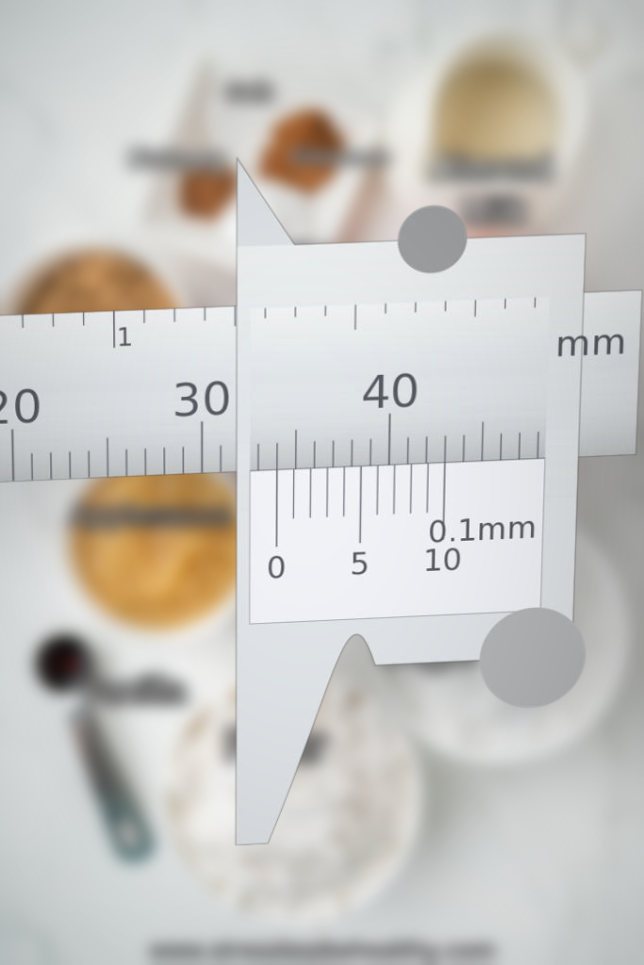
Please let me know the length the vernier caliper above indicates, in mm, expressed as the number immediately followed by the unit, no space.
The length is 34.0mm
